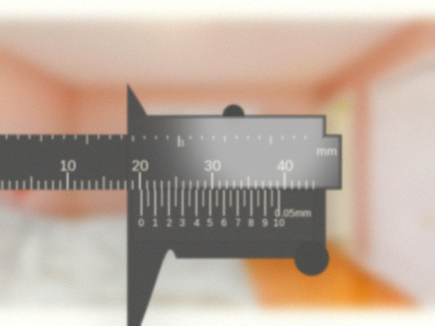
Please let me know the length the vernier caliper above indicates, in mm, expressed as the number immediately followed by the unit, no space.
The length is 20.2mm
